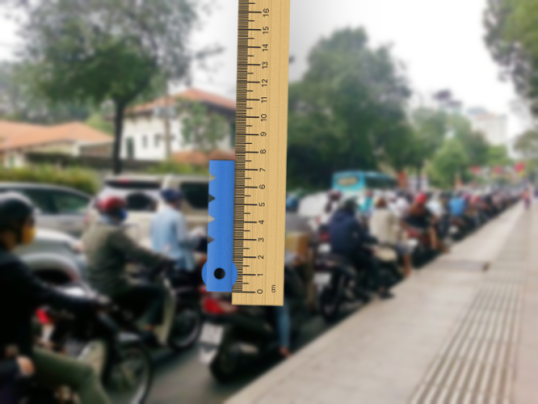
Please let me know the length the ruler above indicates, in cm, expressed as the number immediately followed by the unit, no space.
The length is 7.5cm
